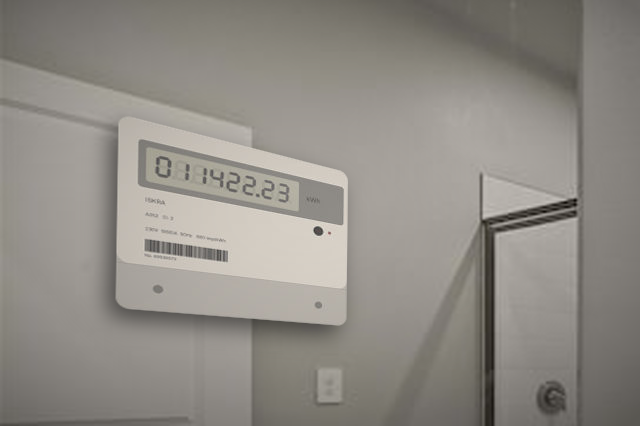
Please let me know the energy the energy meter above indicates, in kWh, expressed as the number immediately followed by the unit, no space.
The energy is 11422.23kWh
